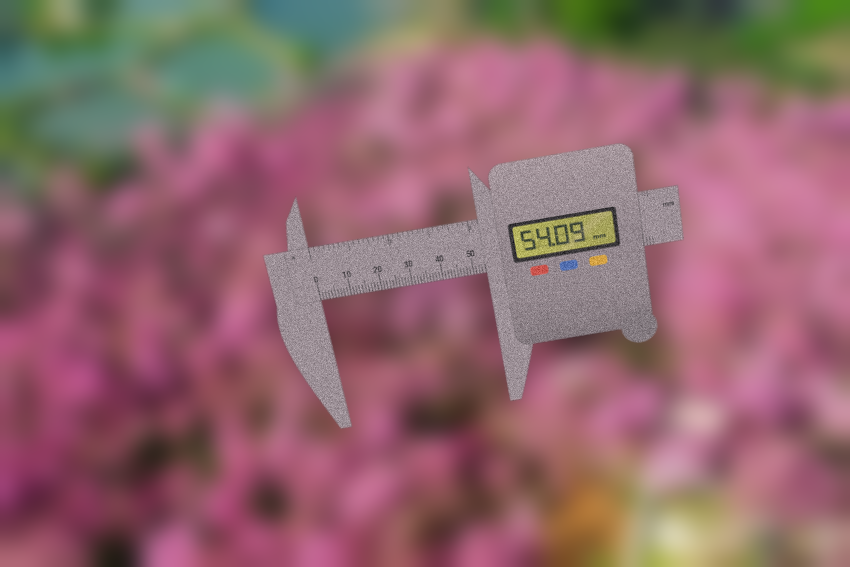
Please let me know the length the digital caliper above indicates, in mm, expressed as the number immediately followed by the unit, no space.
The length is 54.09mm
